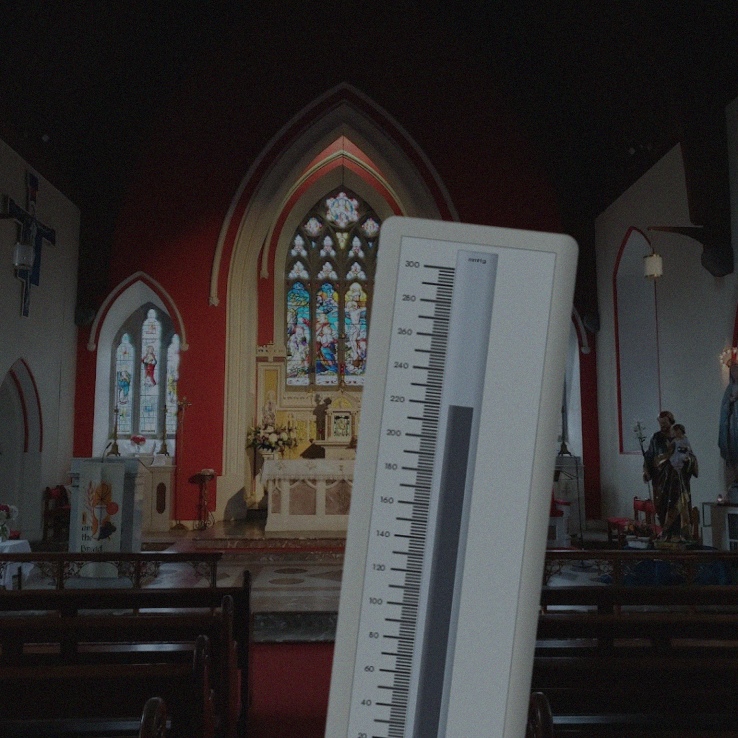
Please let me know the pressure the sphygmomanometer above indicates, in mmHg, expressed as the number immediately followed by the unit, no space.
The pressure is 220mmHg
